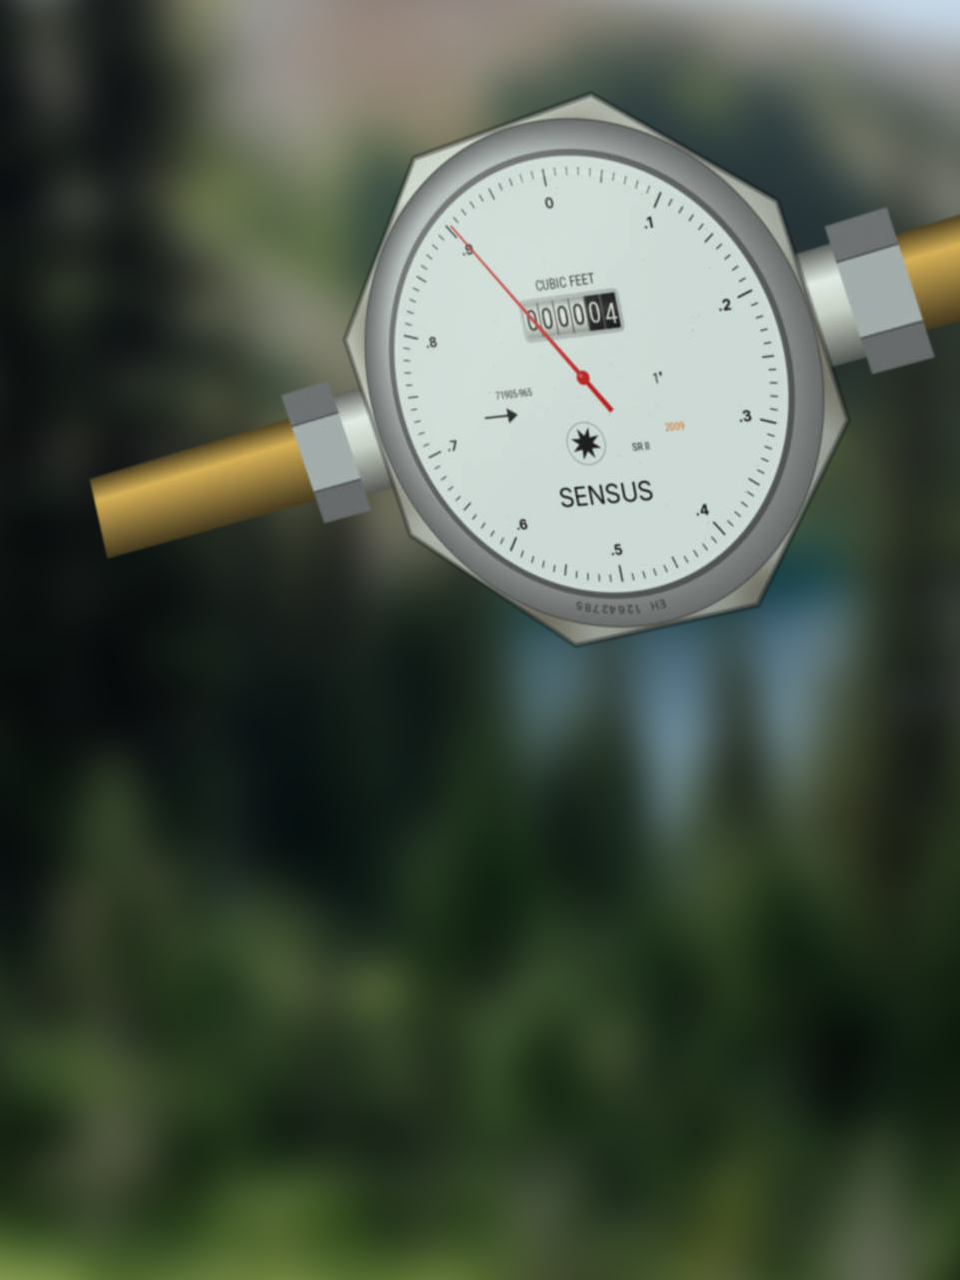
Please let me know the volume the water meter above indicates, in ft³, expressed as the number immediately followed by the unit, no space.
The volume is 3.90ft³
